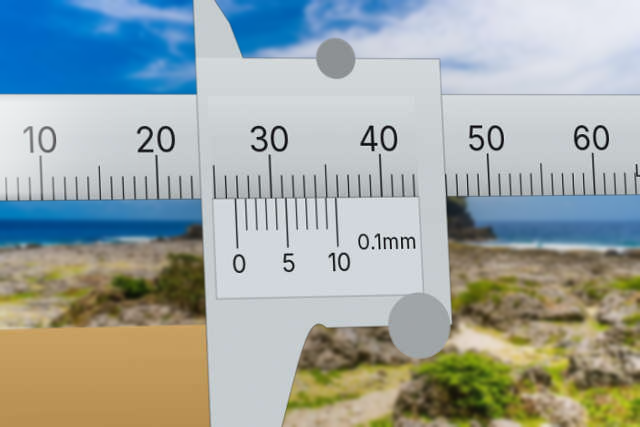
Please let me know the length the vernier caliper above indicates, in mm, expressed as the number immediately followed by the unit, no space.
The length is 26.8mm
